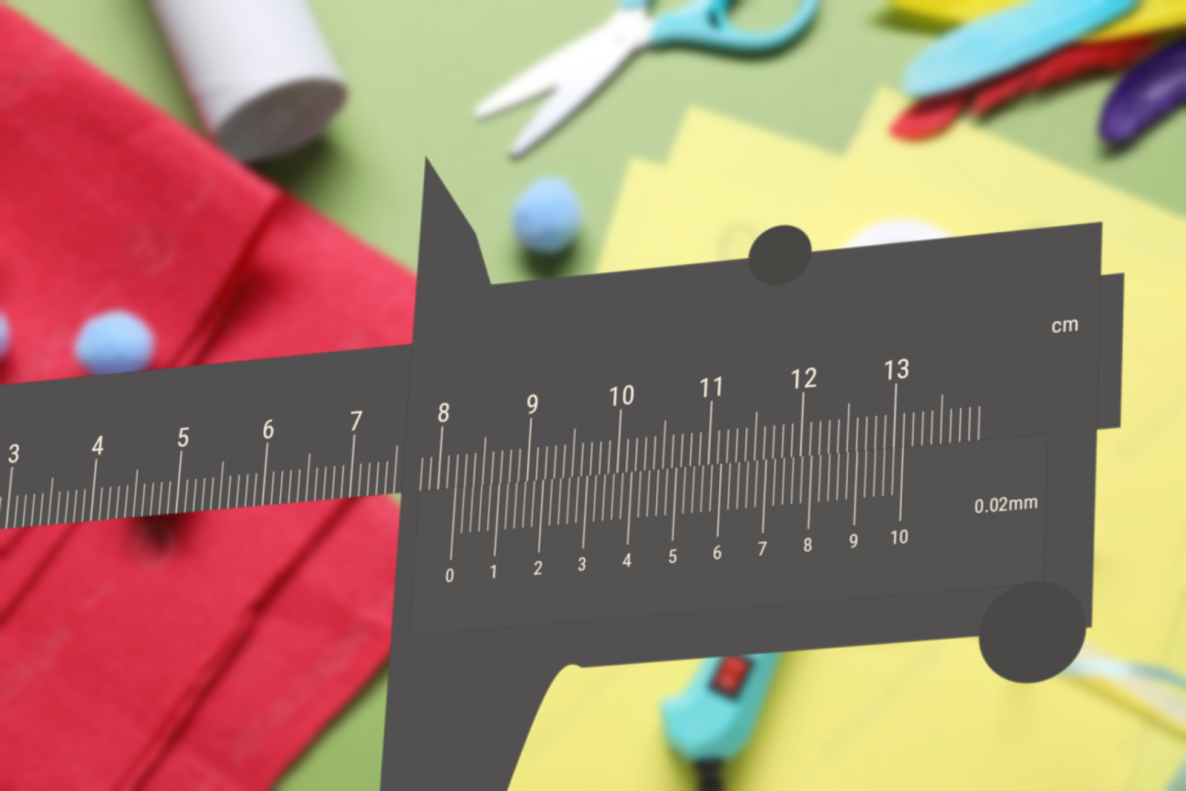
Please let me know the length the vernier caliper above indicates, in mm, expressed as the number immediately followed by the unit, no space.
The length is 82.0mm
